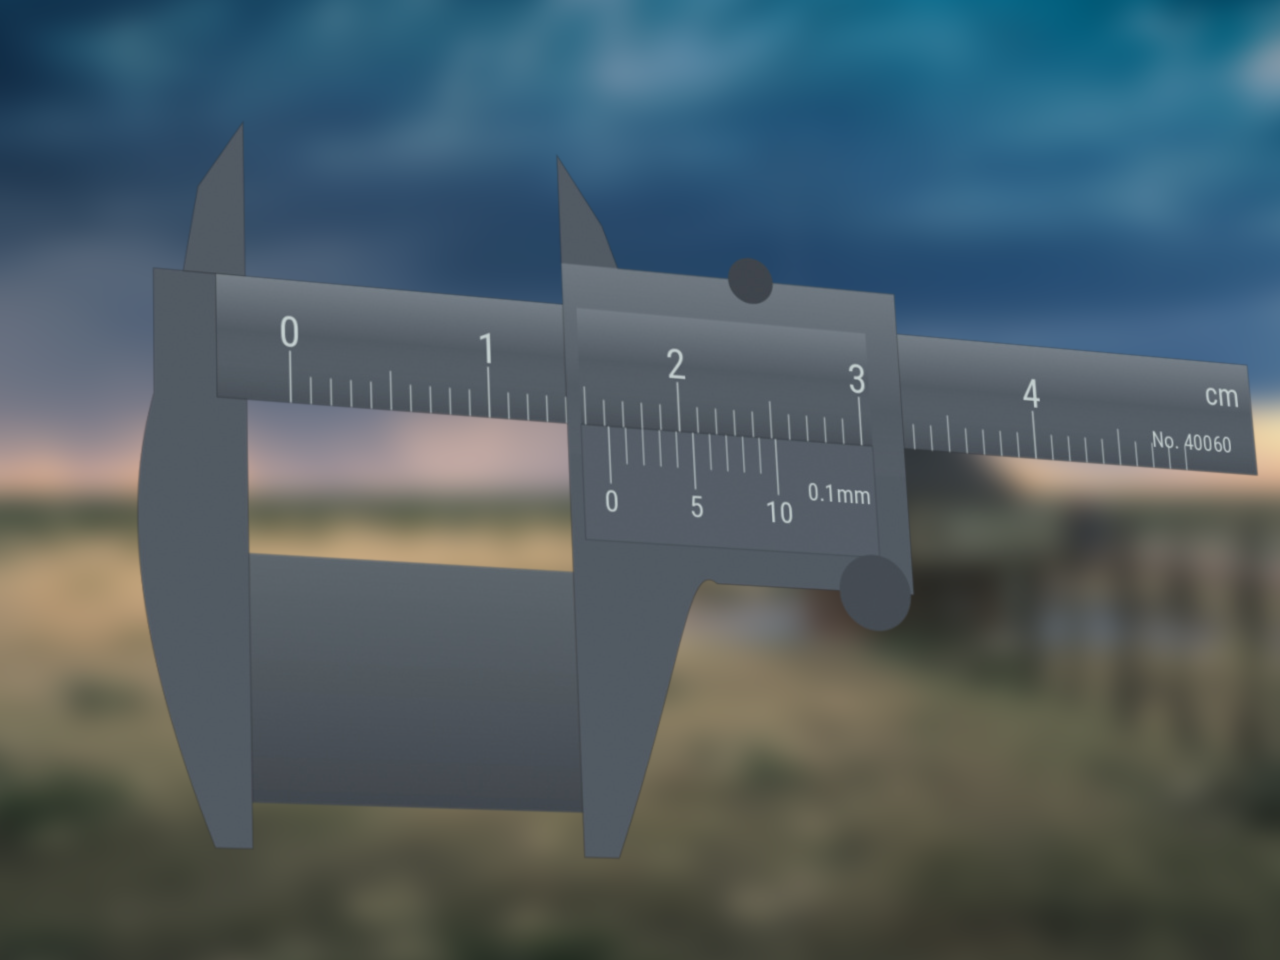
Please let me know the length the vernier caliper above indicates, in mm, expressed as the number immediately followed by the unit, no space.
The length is 16.2mm
